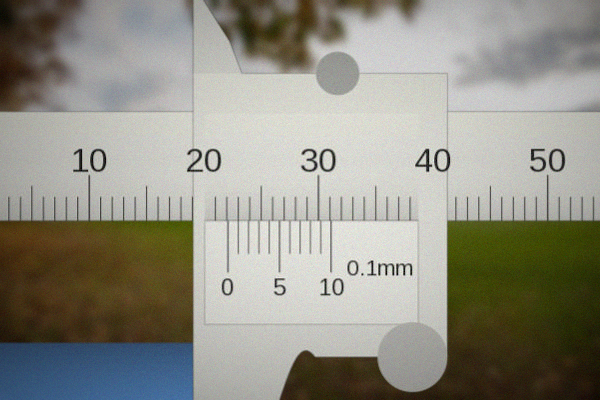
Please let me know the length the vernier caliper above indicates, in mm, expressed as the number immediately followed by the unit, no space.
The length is 22.1mm
